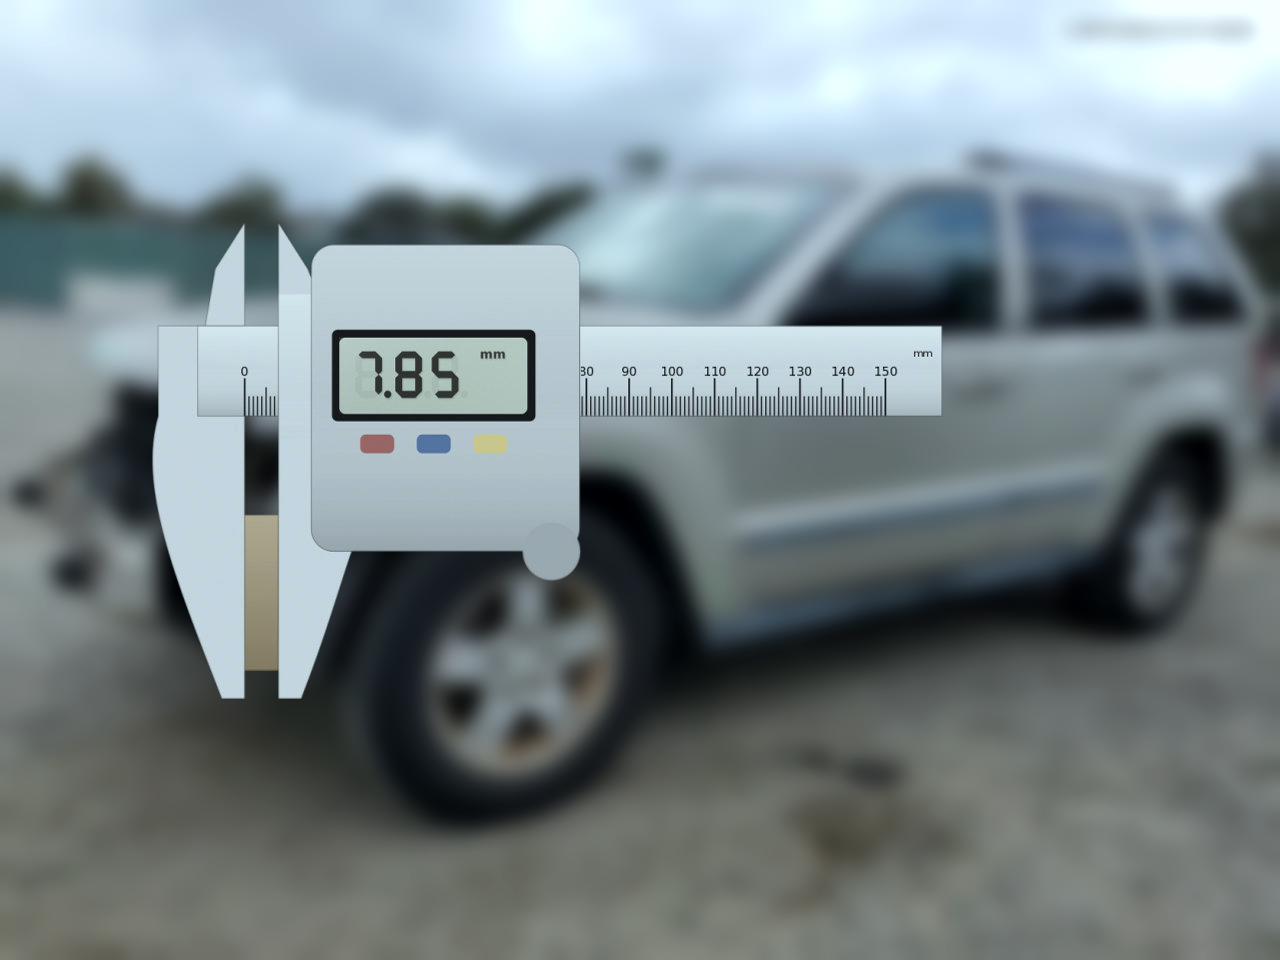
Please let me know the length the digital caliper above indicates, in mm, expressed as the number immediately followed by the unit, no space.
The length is 7.85mm
